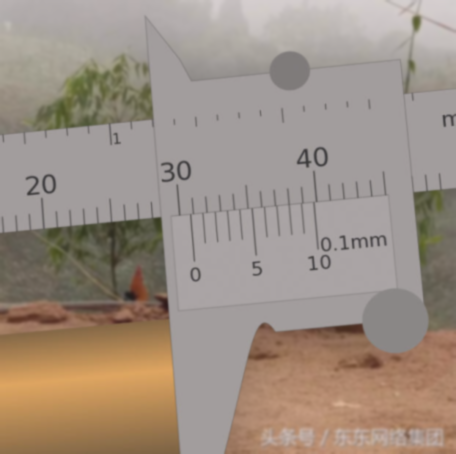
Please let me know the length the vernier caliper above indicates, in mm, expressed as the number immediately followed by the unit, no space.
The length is 30.8mm
